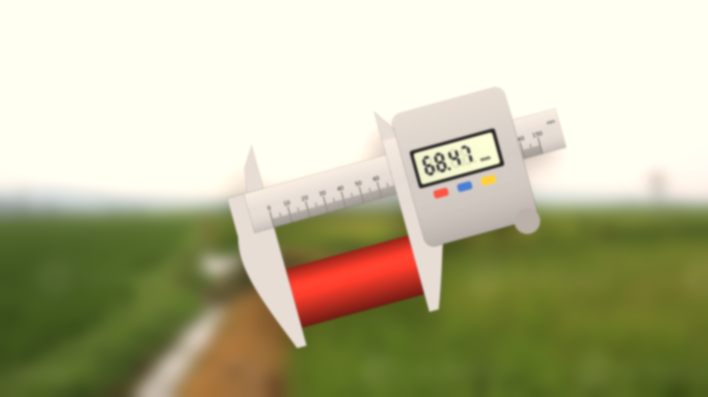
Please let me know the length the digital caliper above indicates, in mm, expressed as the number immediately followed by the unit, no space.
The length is 68.47mm
